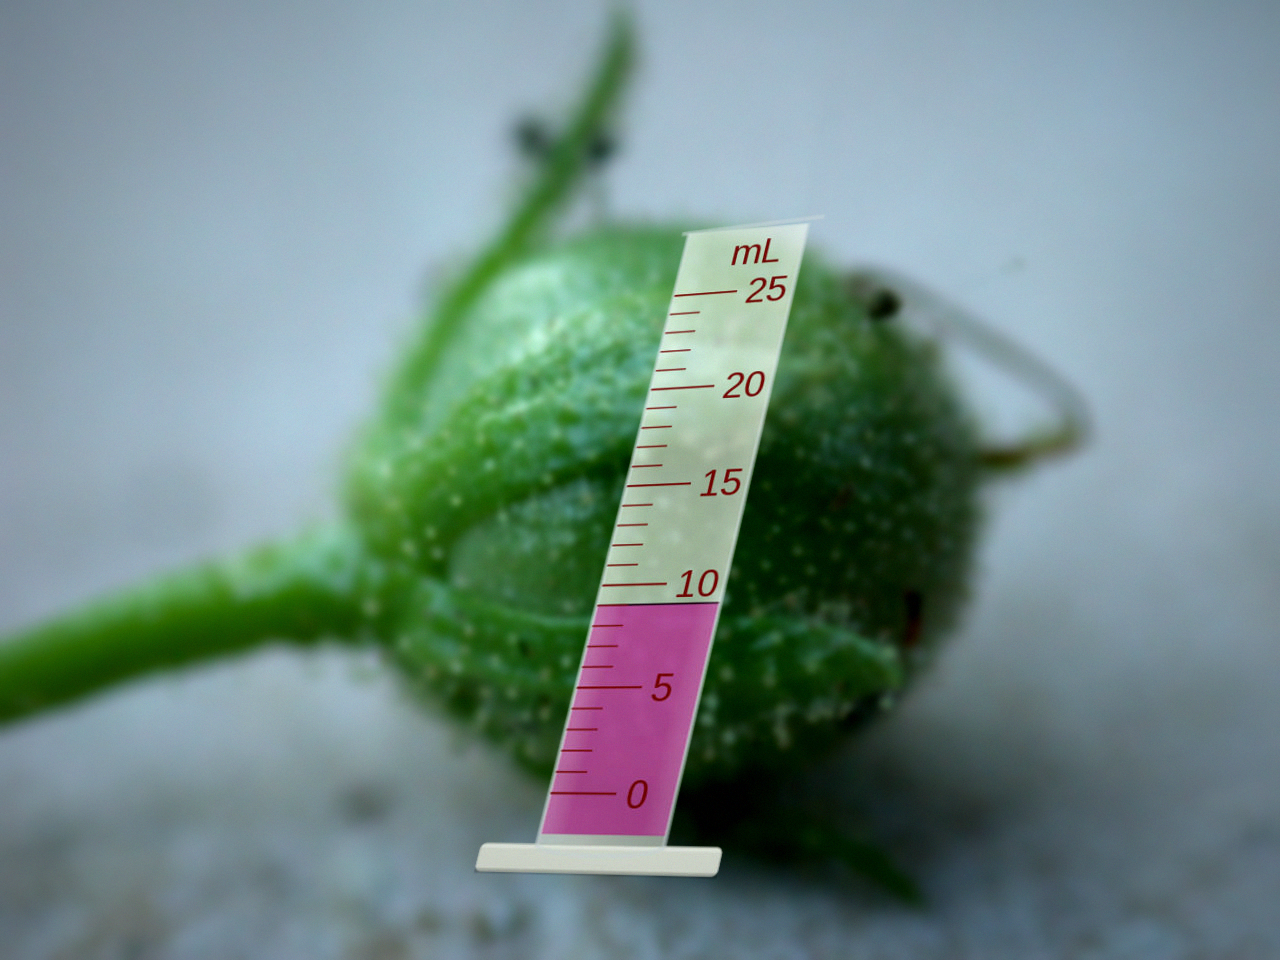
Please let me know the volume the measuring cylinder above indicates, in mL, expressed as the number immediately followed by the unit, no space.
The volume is 9mL
